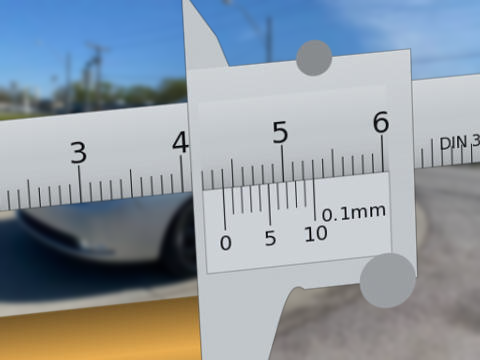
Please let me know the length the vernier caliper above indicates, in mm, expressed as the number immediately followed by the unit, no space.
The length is 44.0mm
